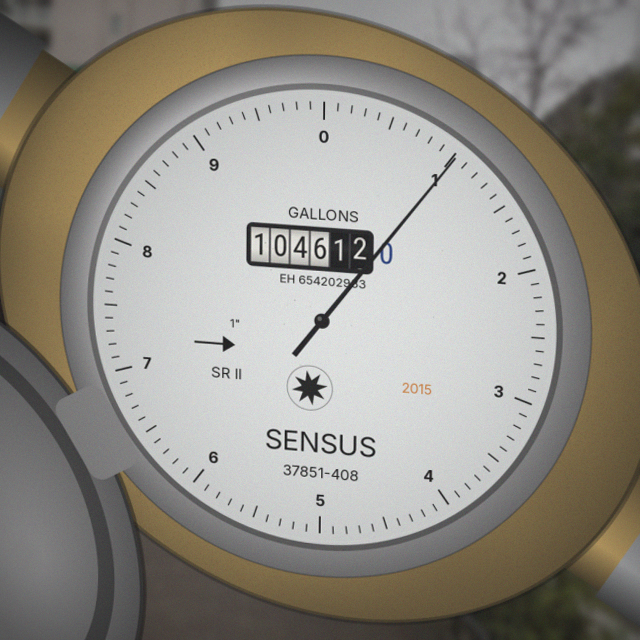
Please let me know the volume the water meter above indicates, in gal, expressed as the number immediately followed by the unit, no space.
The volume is 1046121.0gal
